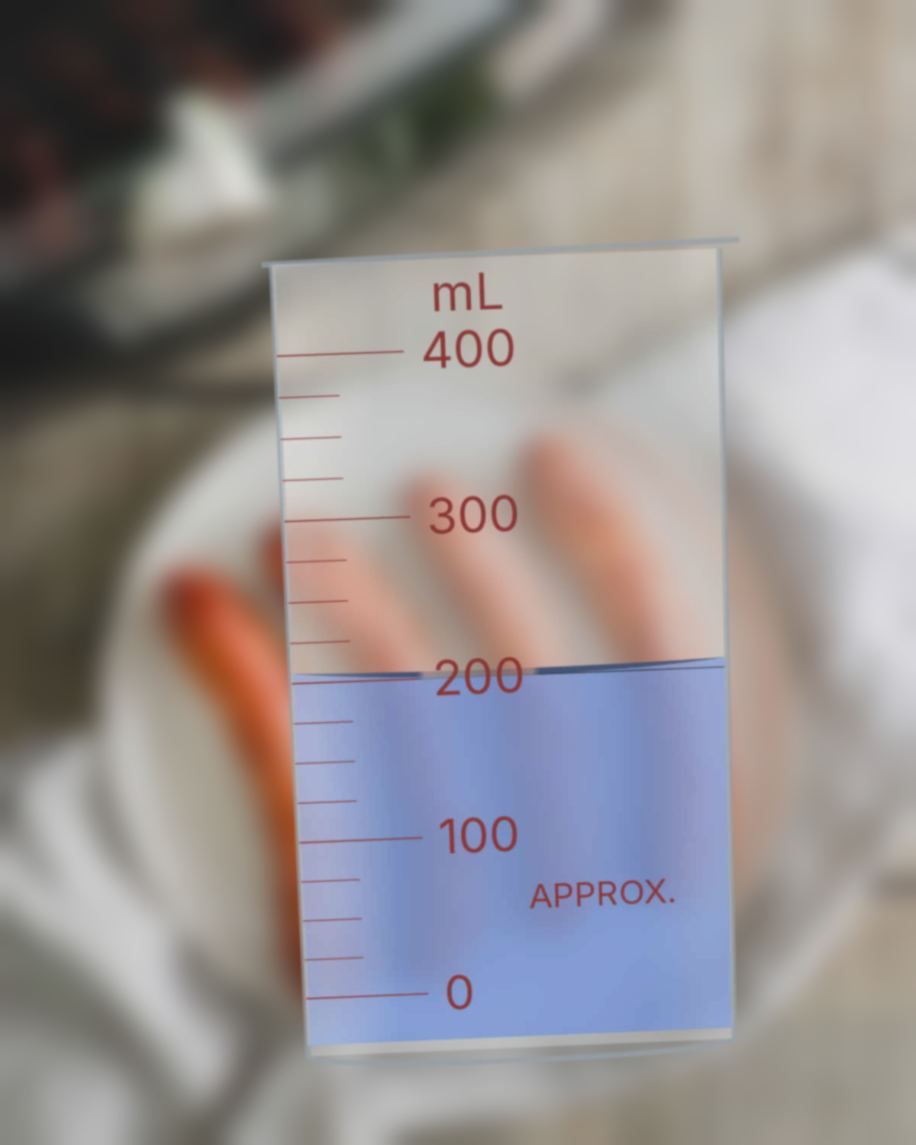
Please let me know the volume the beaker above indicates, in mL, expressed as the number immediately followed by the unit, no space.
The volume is 200mL
